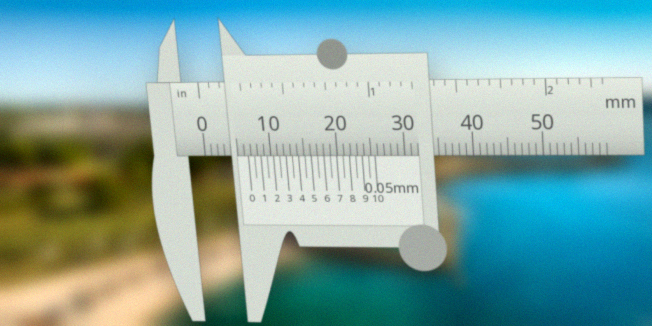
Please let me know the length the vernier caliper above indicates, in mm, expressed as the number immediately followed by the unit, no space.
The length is 6.6mm
